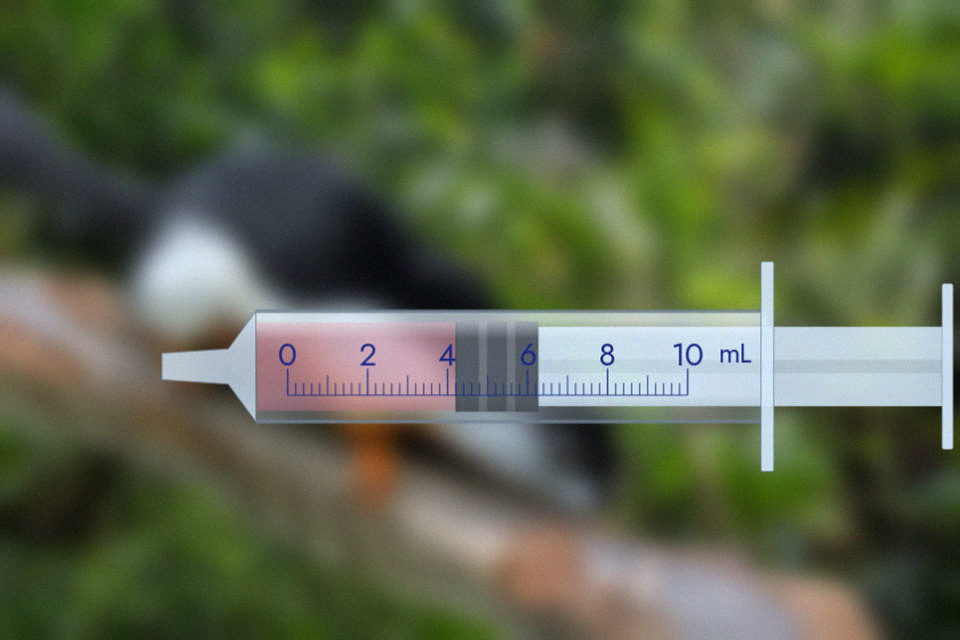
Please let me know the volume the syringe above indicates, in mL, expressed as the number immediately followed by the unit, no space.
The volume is 4.2mL
